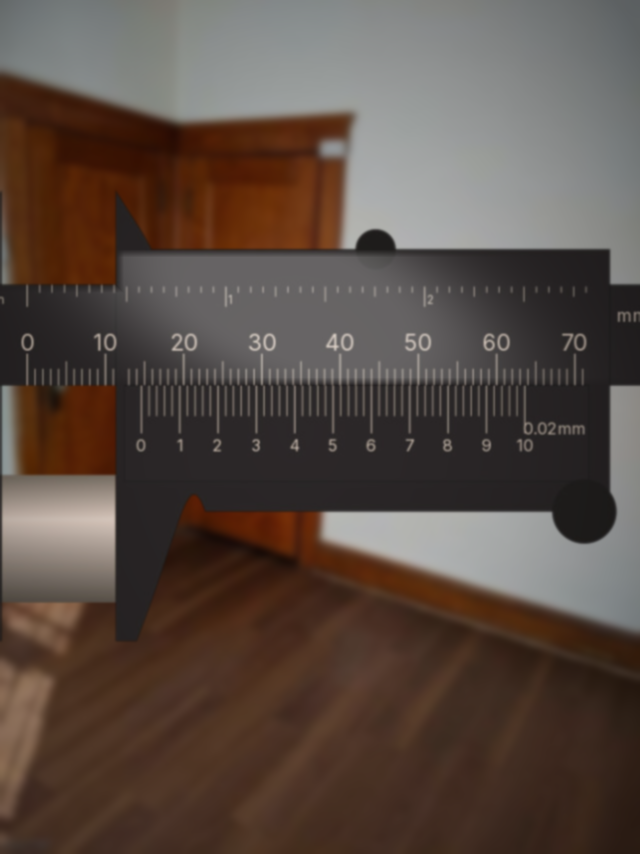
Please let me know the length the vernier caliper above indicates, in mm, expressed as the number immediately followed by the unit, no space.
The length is 14.6mm
